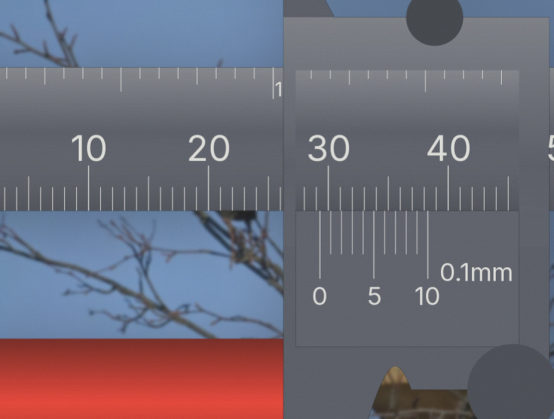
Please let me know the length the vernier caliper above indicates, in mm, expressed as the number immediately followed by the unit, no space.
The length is 29.3mm
